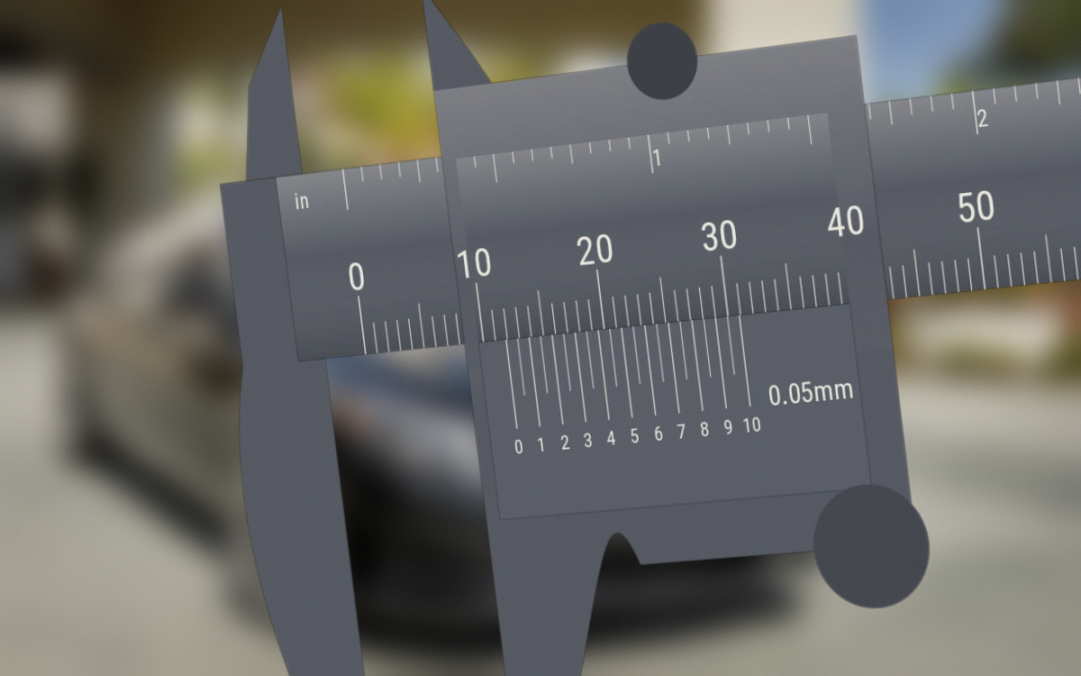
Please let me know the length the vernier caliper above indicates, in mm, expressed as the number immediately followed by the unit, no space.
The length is 11.9mm
